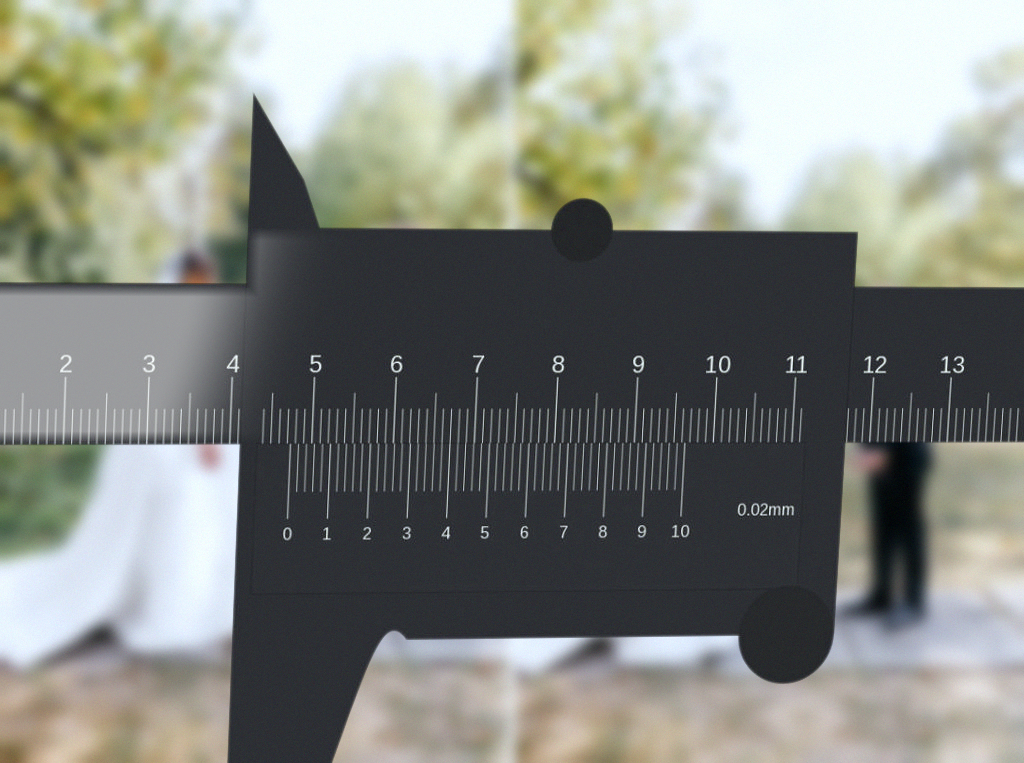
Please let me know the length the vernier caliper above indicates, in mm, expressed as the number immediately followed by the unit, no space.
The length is 47.4mm
